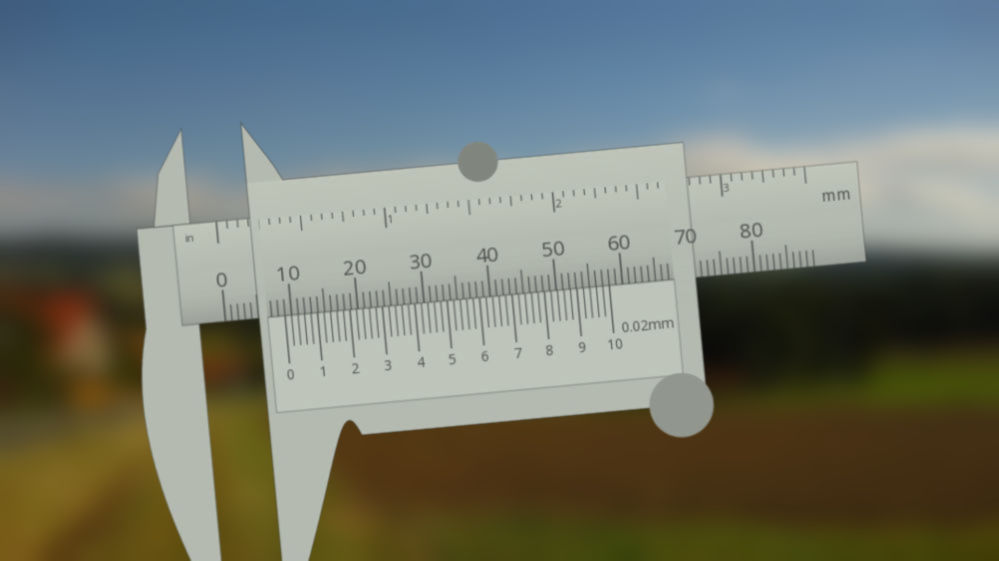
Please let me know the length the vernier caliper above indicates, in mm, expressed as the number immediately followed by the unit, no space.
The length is 9.0mm
